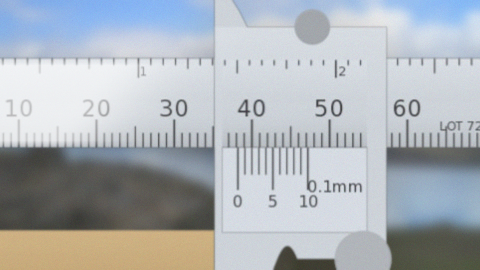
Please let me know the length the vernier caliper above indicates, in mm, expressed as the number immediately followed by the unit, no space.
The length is 38.2mm
